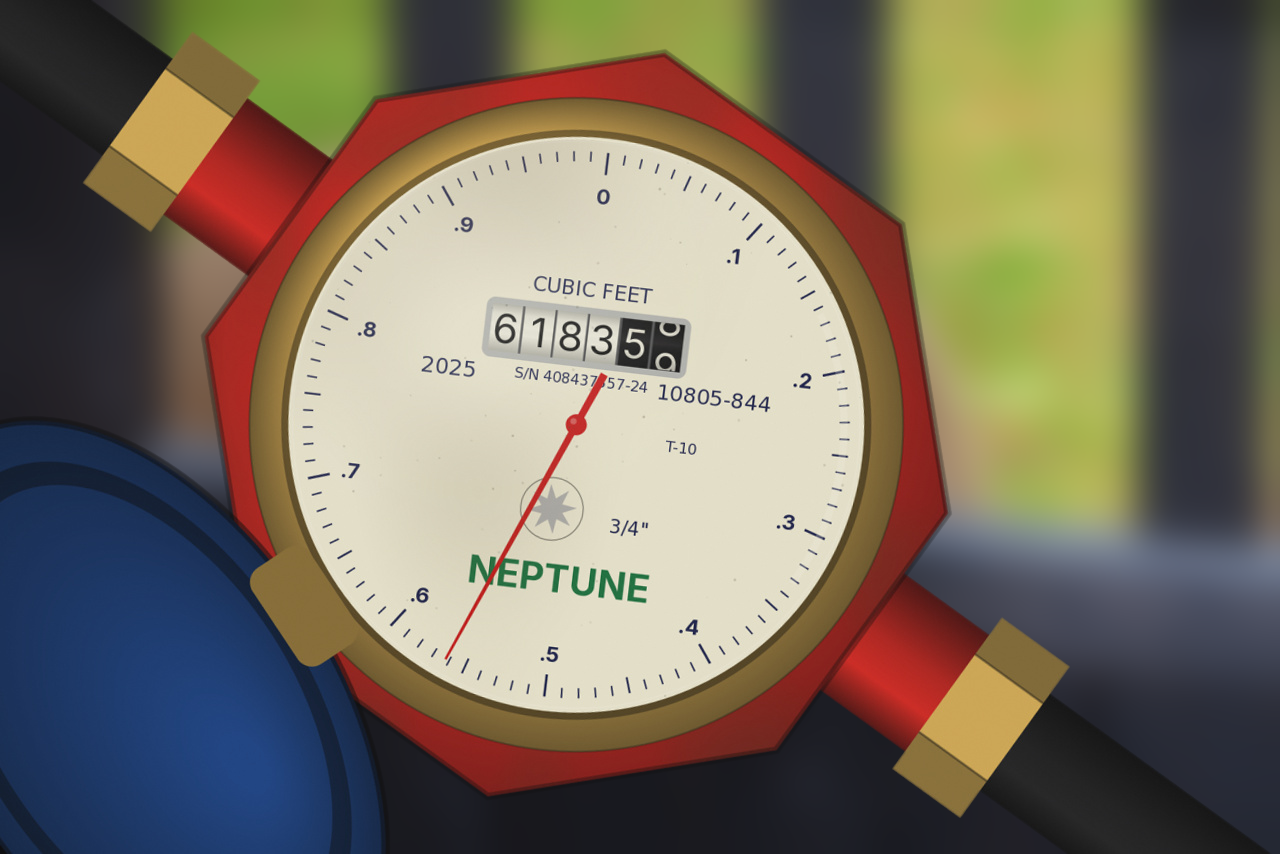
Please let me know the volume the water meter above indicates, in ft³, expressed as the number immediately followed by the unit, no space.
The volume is 618358.56ft³
